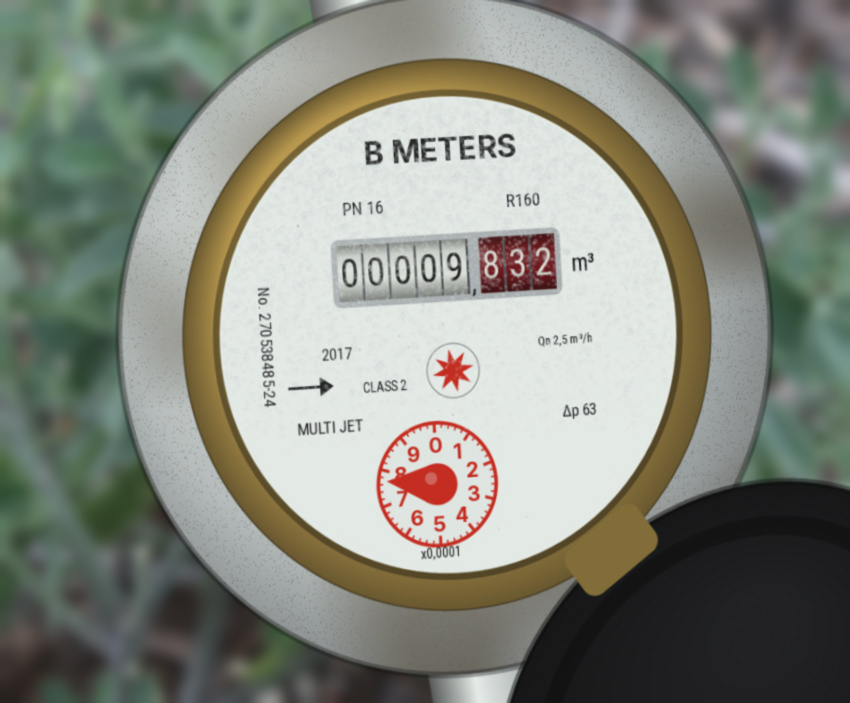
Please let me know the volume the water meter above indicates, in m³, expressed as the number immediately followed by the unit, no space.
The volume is 9.8327m³
